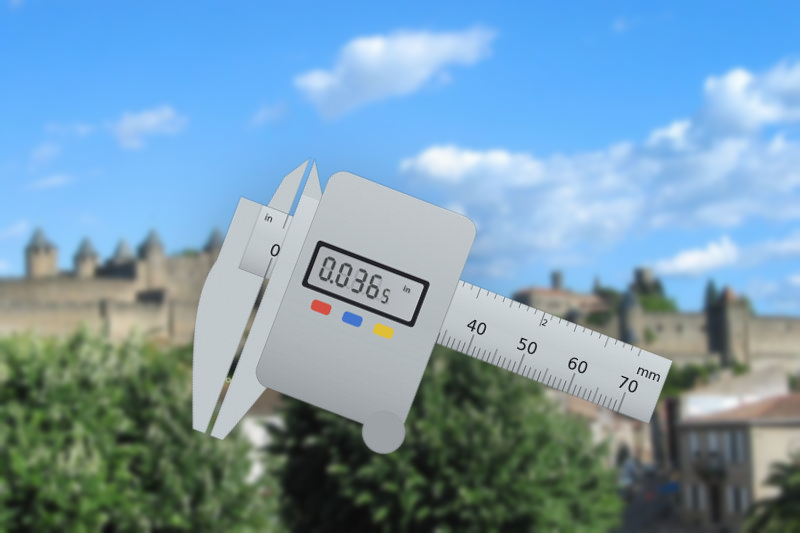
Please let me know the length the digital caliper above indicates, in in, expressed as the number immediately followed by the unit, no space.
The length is 0.0365in
